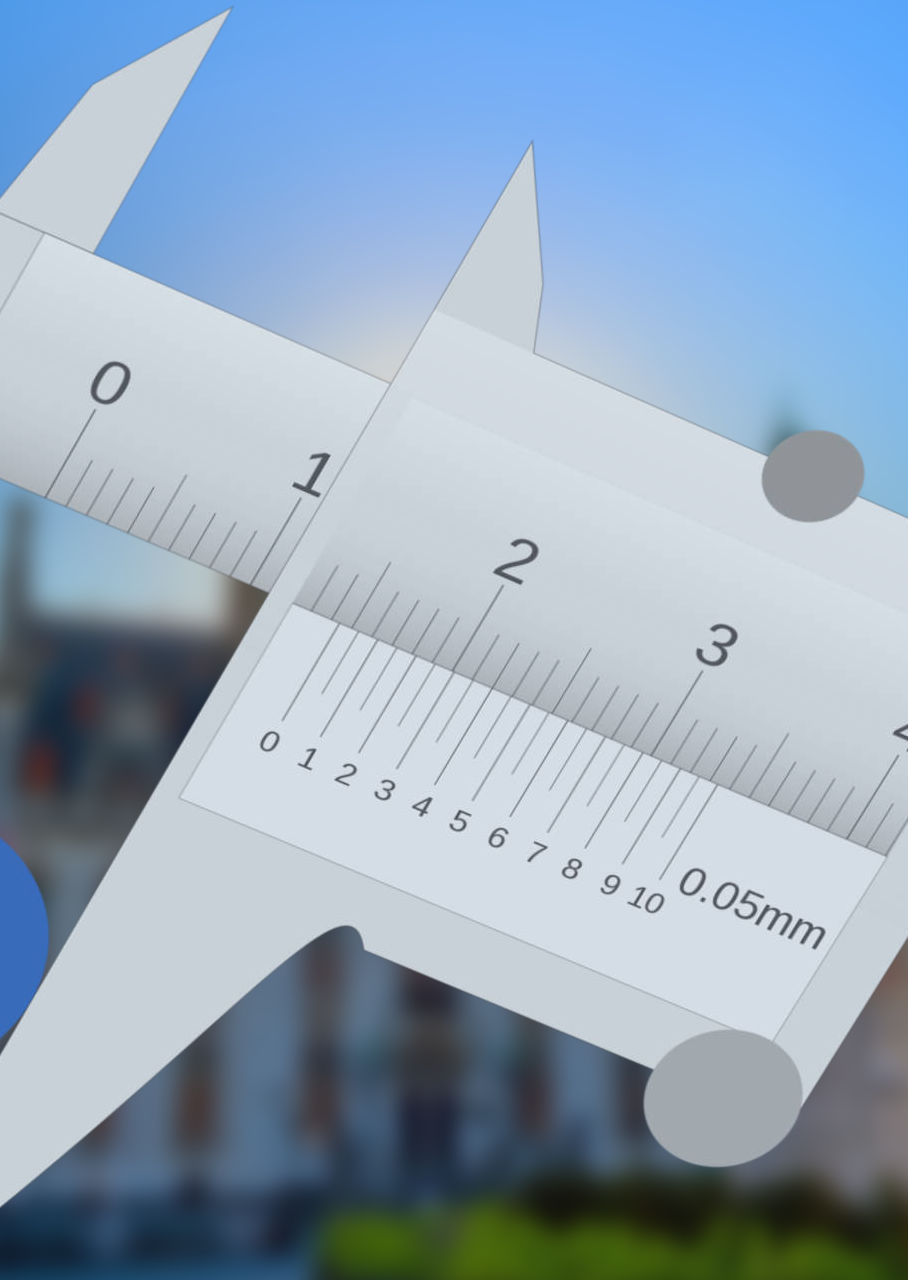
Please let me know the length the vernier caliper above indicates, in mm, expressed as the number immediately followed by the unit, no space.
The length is 14.4mm
